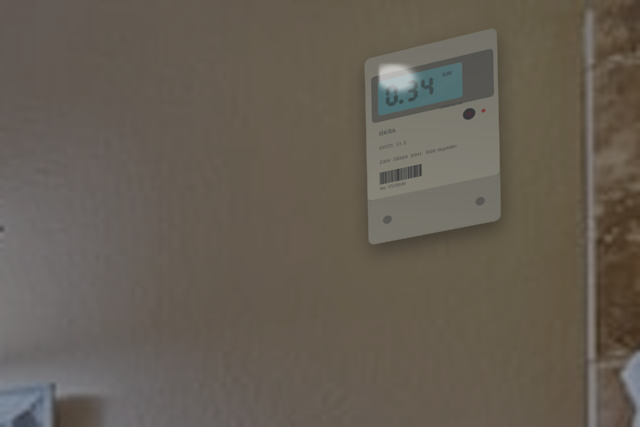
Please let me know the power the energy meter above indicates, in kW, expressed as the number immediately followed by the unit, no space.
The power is 0.34kW
